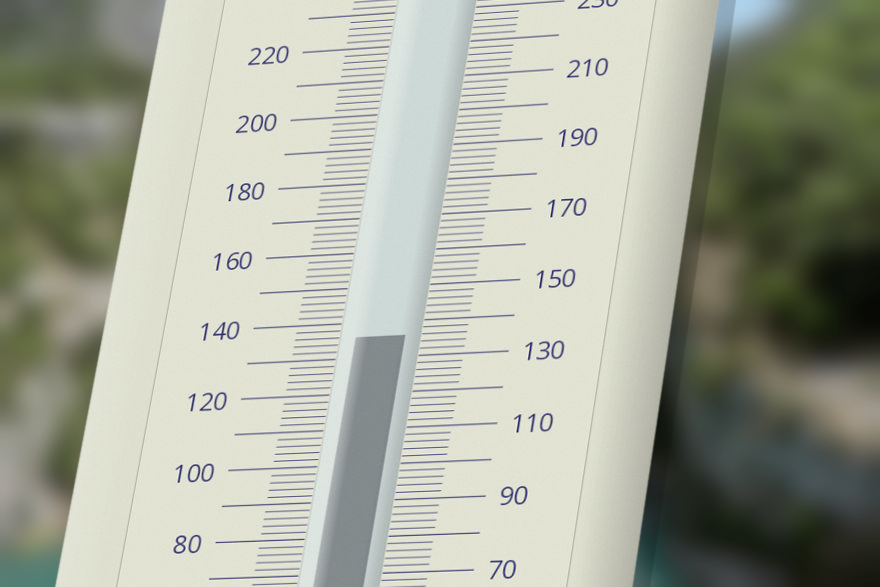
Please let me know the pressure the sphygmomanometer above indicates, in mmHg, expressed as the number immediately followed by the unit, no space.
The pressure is 136mmHg
